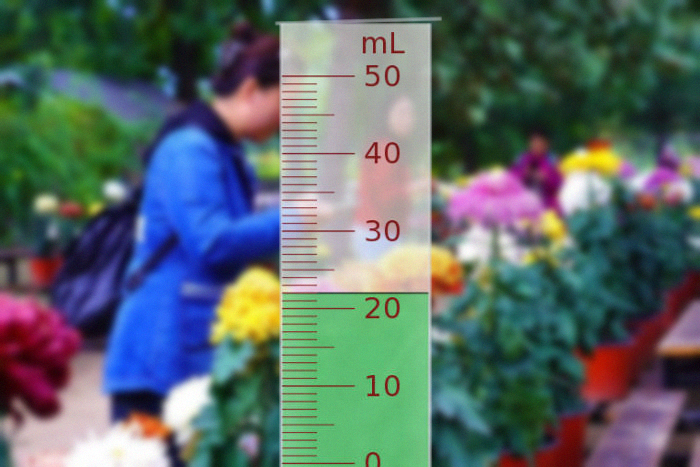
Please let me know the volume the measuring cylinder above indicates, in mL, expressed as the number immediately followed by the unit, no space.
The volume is 22mL
